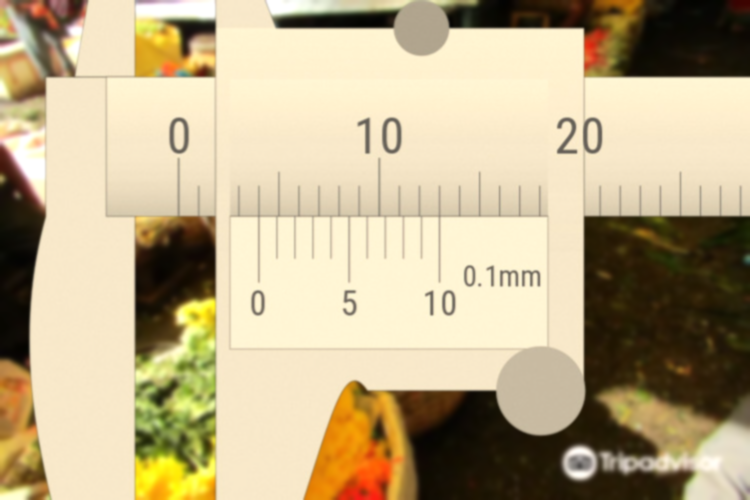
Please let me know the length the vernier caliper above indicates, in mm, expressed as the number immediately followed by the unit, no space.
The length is 4.0mm
